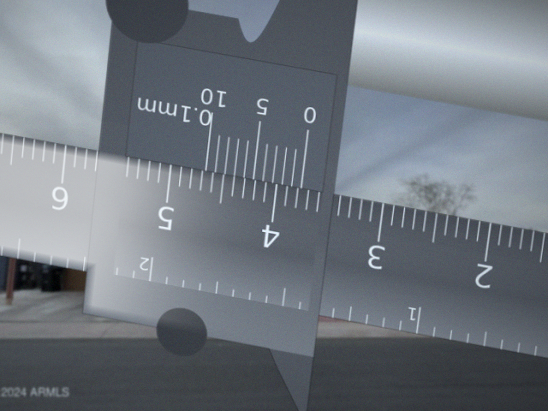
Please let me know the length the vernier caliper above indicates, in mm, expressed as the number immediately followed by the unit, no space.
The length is 37.7mm
